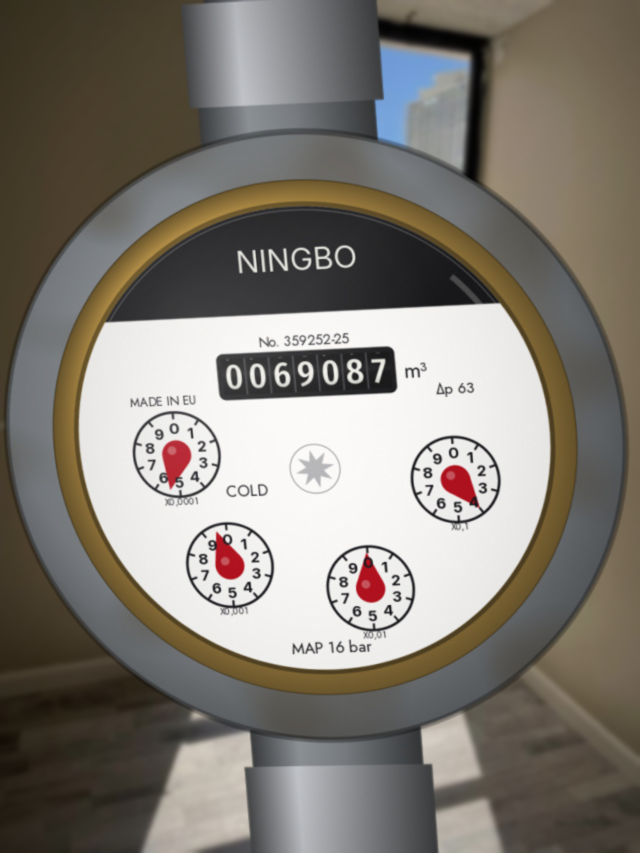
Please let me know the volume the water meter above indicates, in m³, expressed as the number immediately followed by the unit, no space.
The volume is 69087.3995m³
